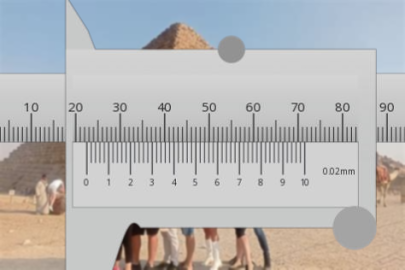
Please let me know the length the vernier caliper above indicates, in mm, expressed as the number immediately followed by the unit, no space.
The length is 22.5mm
